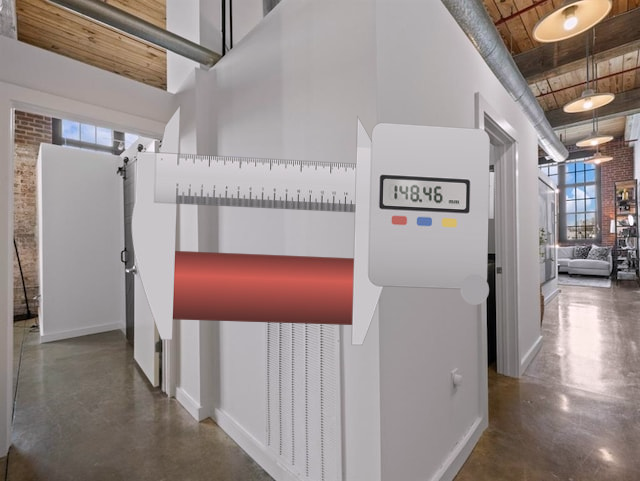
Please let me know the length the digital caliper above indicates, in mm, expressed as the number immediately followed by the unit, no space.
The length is 148.46mm
